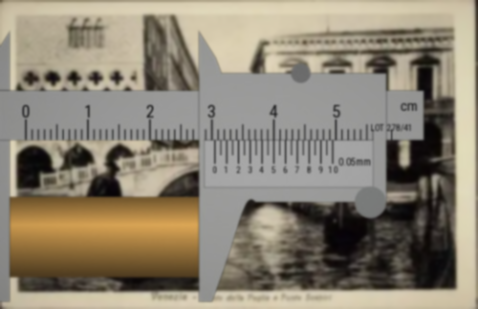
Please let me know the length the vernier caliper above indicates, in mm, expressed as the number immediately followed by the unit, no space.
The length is 30.5mm
